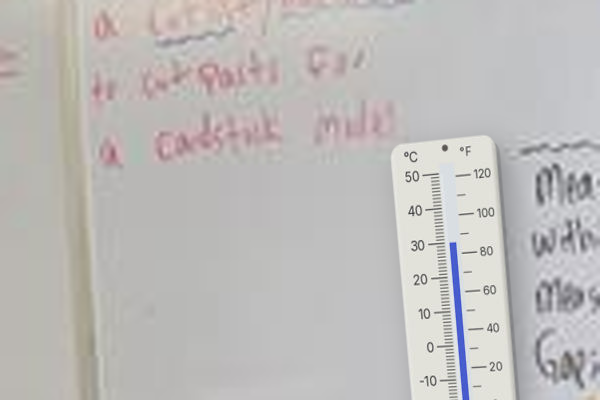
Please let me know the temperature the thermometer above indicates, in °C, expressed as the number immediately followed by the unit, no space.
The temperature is 30°C
